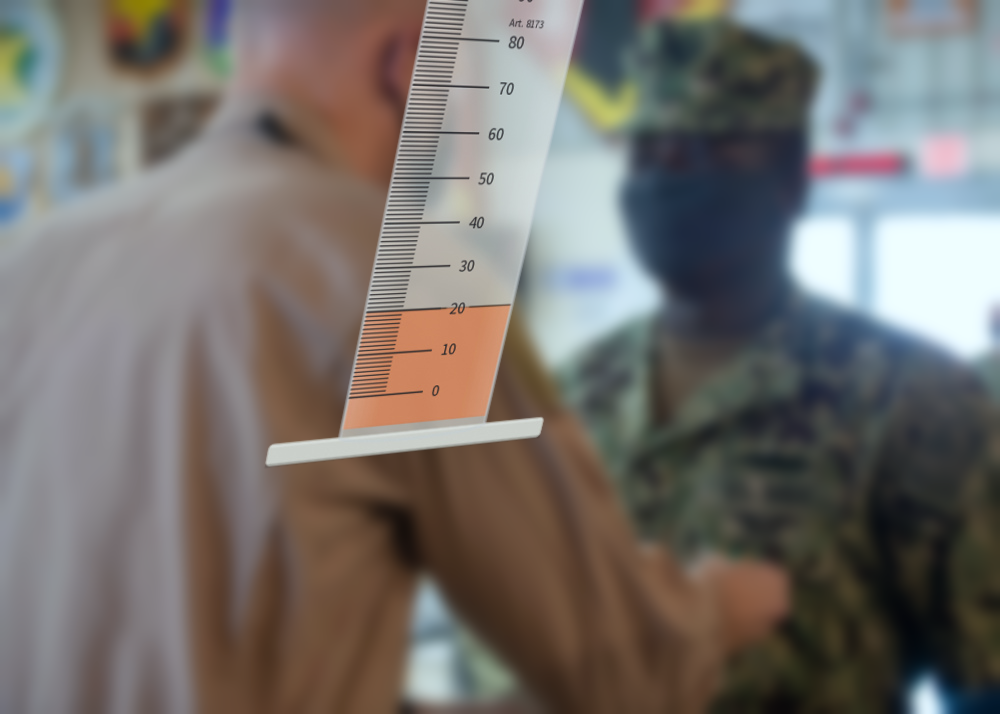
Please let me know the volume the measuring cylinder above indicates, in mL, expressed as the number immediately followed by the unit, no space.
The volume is 20mL
